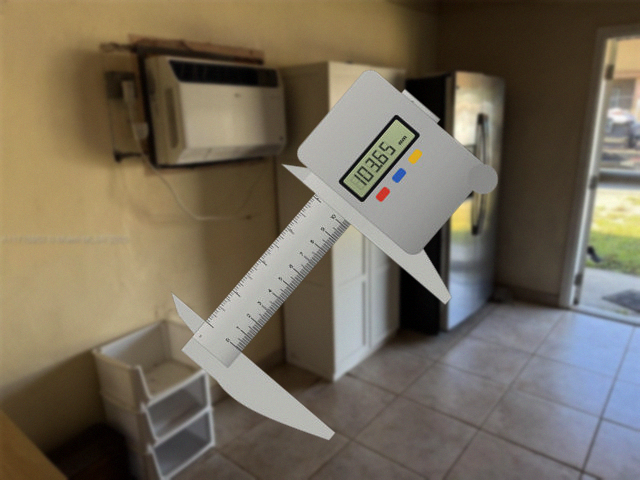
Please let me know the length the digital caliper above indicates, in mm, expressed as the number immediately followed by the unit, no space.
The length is 103.65mm
